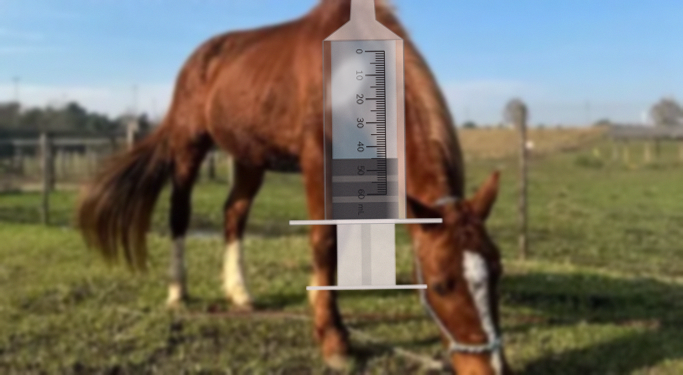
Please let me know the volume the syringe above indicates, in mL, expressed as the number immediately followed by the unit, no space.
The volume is 45mL
